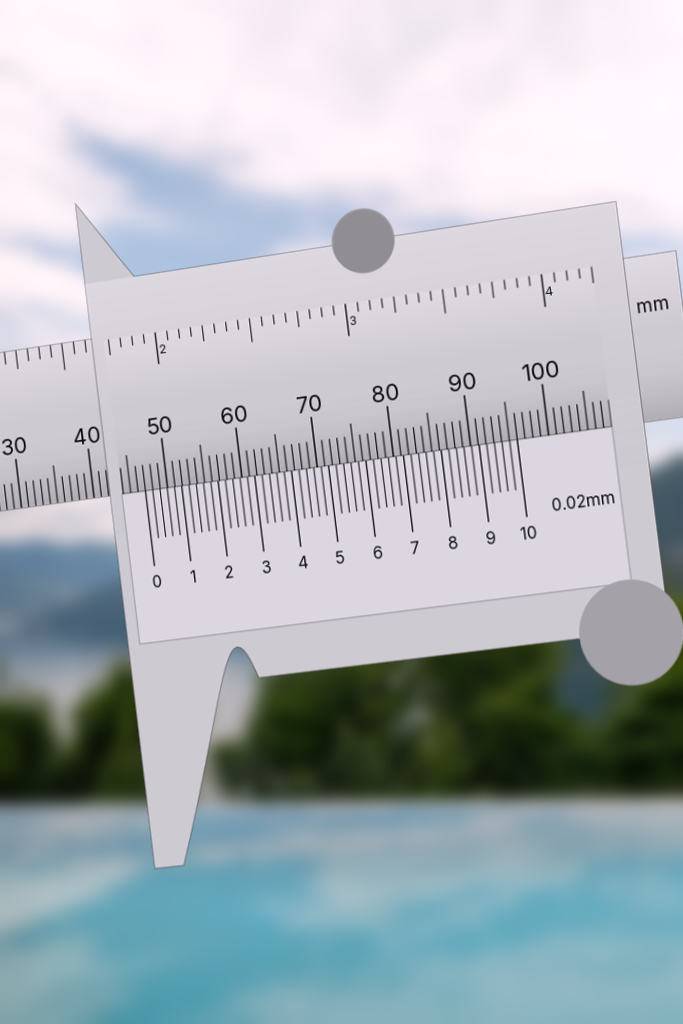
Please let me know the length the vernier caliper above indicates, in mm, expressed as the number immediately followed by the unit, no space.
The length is 47.0mm
